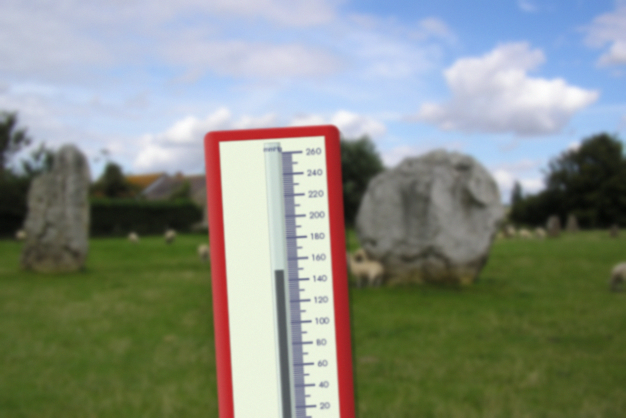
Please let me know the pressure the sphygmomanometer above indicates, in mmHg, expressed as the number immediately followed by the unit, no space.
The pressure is 150mmHg
